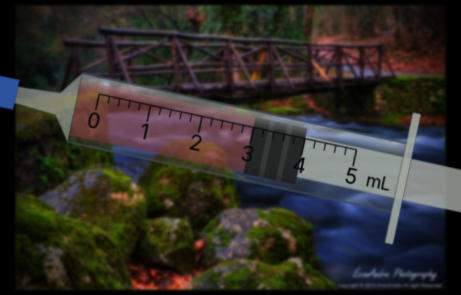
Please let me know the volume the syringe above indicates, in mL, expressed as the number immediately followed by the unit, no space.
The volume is 3mL
